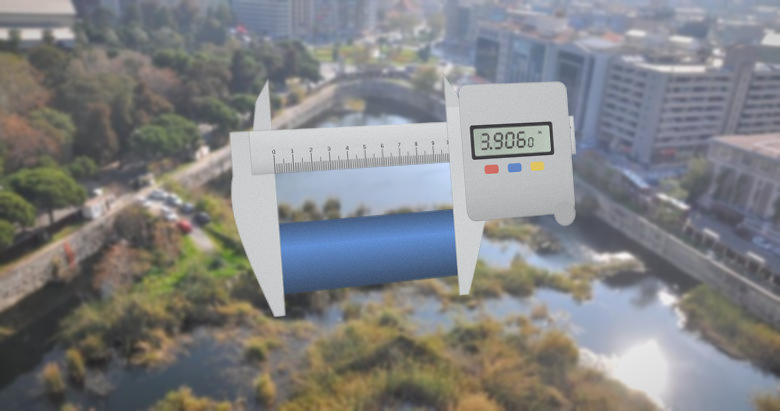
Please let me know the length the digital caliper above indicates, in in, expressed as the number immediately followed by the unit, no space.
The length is 3.9060in
